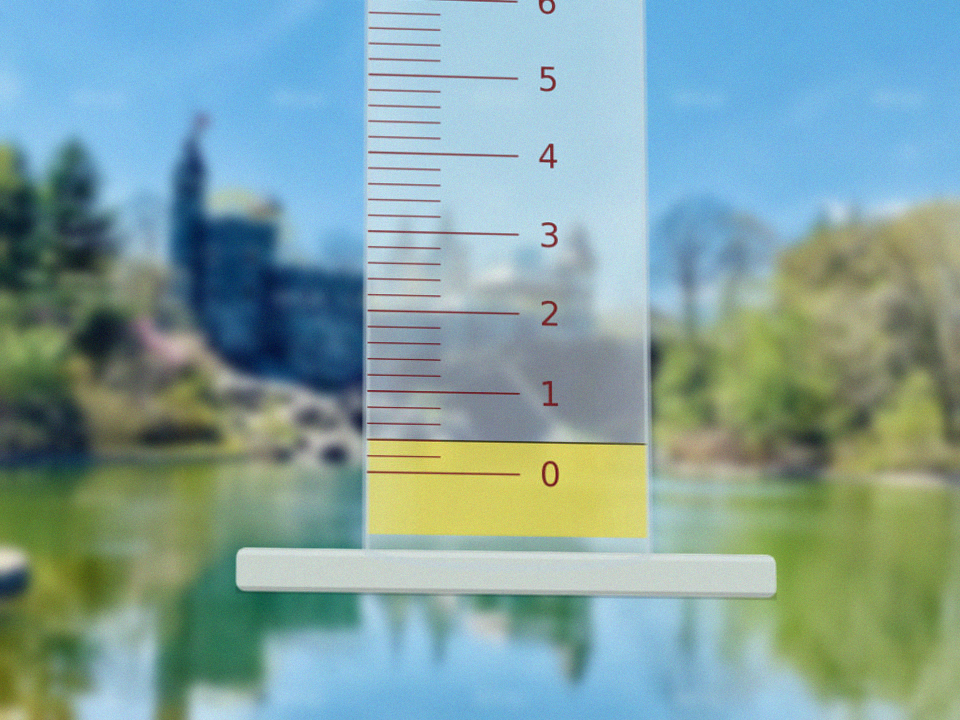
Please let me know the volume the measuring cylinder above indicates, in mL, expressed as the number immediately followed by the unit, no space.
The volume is 0.4mL
